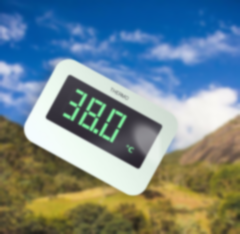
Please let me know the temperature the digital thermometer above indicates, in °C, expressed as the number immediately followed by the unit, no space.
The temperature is 38.0°C
